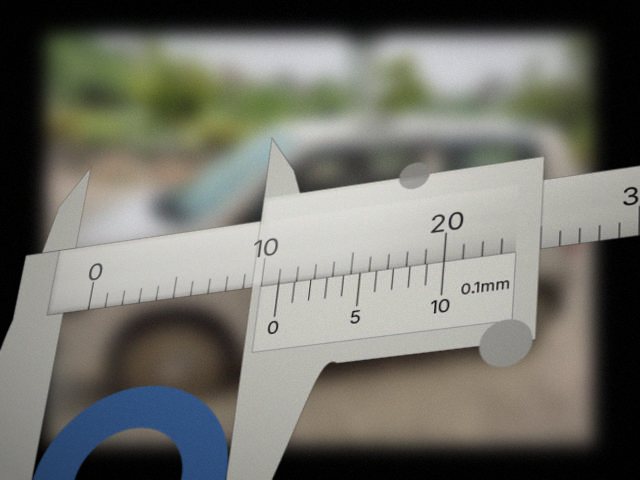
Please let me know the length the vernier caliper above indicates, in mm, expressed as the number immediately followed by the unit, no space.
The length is 11.0mm
